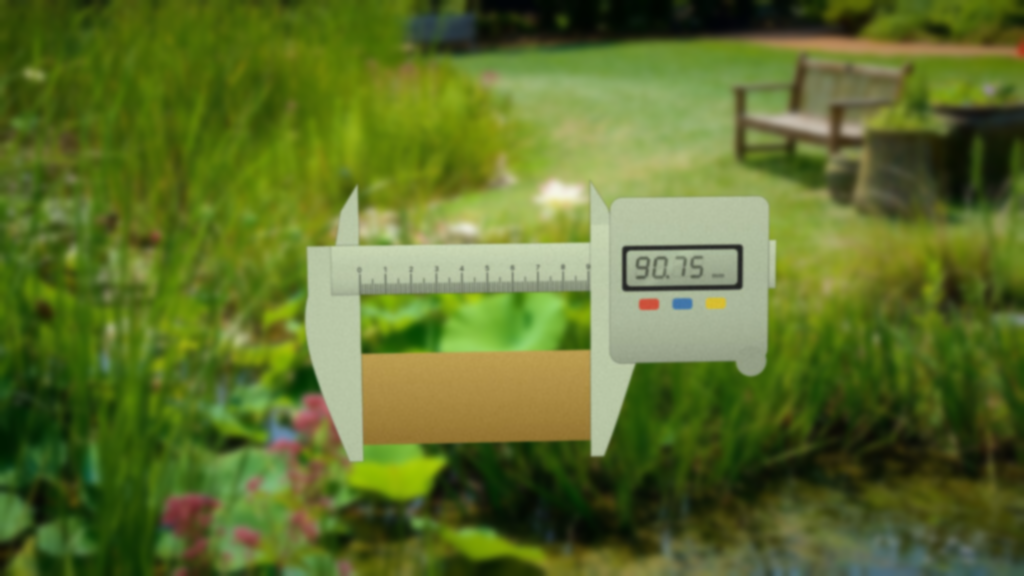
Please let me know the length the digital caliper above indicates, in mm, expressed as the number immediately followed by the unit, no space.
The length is 90.75mm
